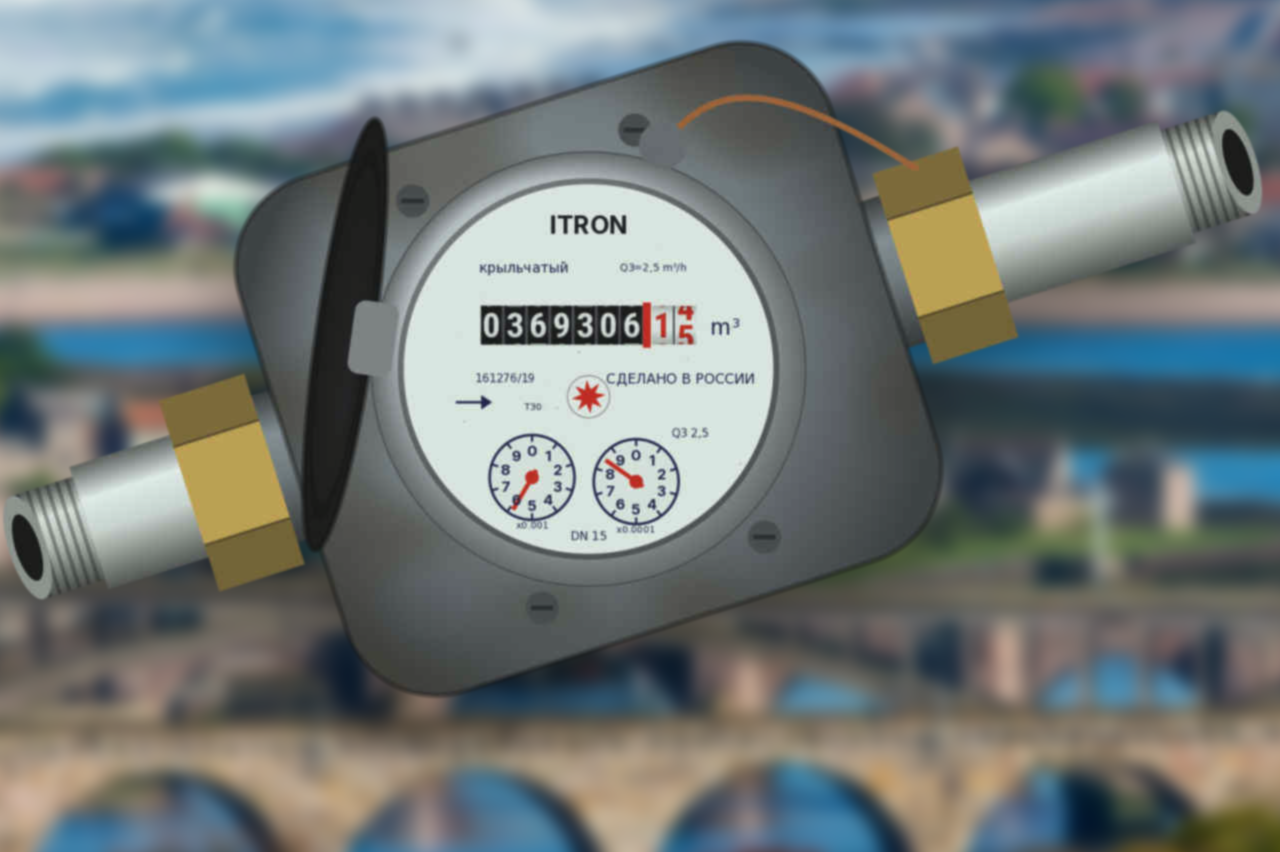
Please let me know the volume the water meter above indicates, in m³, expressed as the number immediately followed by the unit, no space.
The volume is 369306.1458m³
